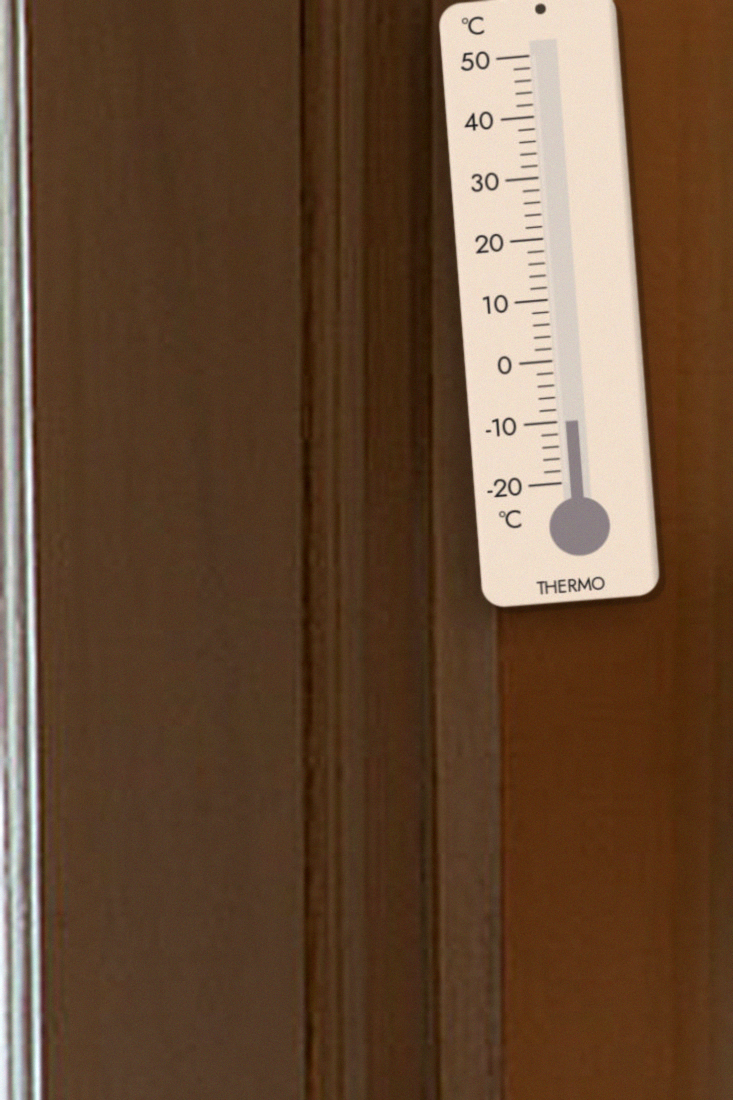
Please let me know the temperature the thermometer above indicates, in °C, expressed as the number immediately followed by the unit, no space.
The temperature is -10°C
